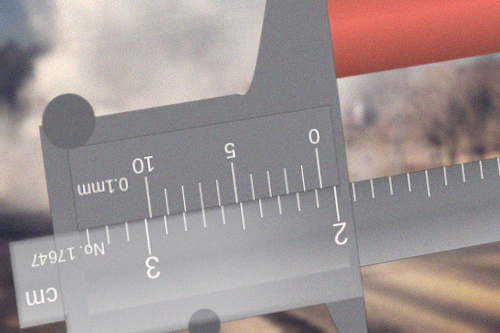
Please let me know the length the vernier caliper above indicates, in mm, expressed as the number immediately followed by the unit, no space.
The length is 20.7mm
